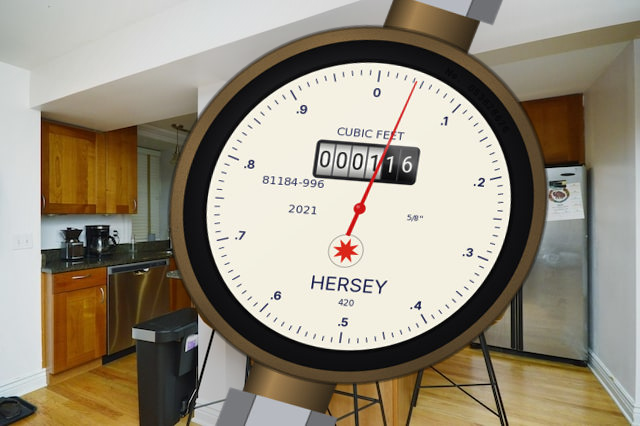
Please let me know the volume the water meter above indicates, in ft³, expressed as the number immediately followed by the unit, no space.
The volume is 116.04ft³
